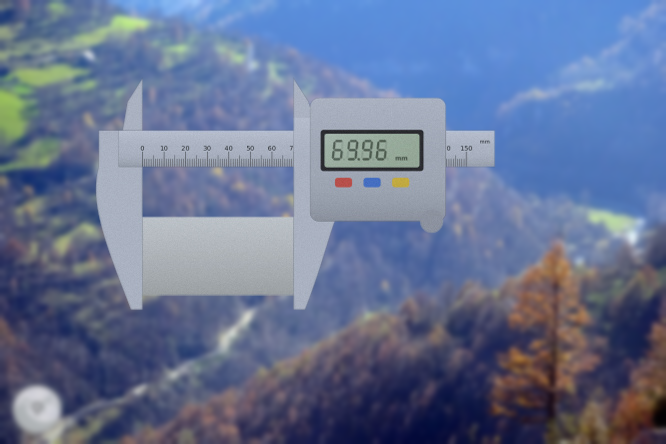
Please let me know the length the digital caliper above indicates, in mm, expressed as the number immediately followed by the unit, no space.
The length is 69.96mm
